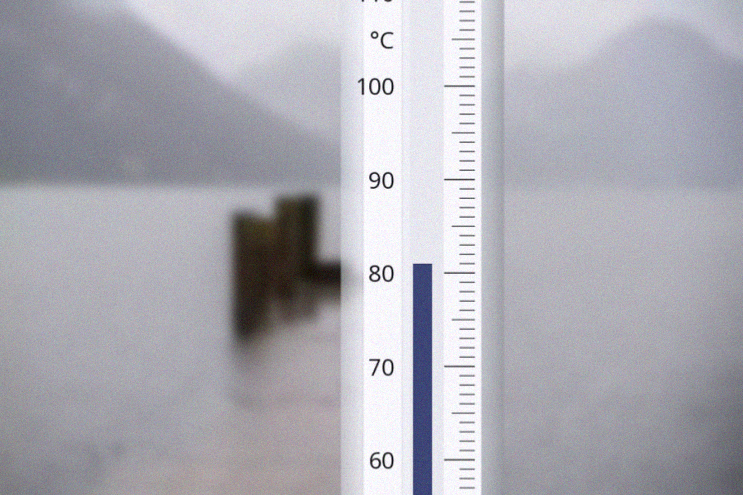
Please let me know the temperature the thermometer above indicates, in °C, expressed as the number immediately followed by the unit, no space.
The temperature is 81°C
